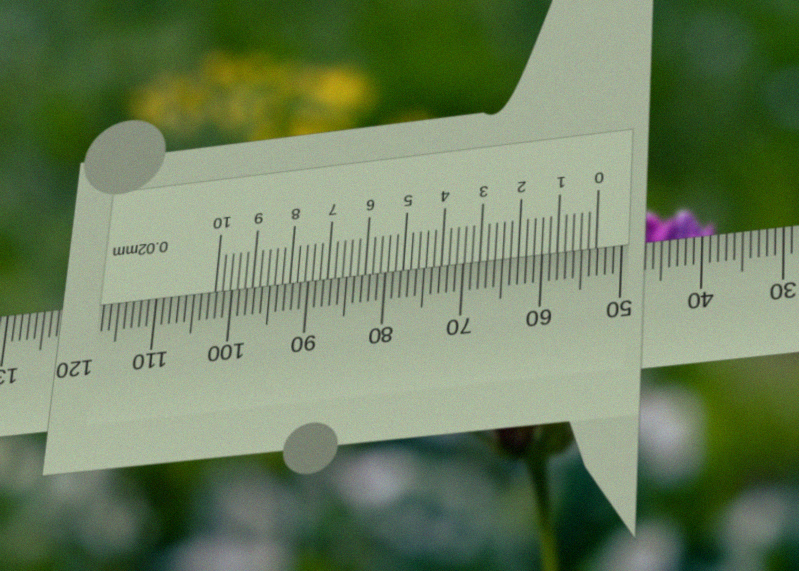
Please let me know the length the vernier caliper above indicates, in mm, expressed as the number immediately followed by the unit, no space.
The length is 53.2mm
